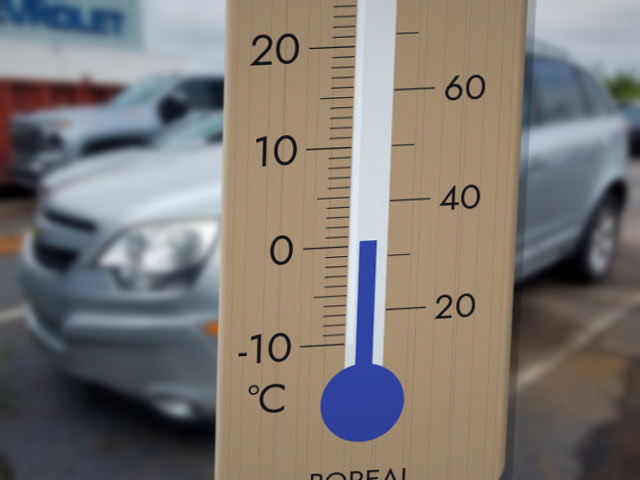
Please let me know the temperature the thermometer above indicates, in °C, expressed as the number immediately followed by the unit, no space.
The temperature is 0.5°C
